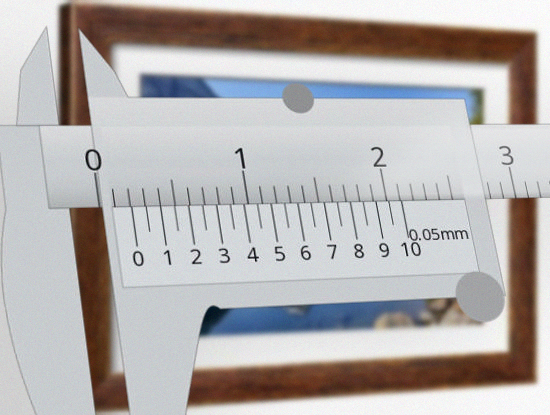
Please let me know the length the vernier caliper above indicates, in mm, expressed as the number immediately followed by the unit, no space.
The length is 2.1mm
